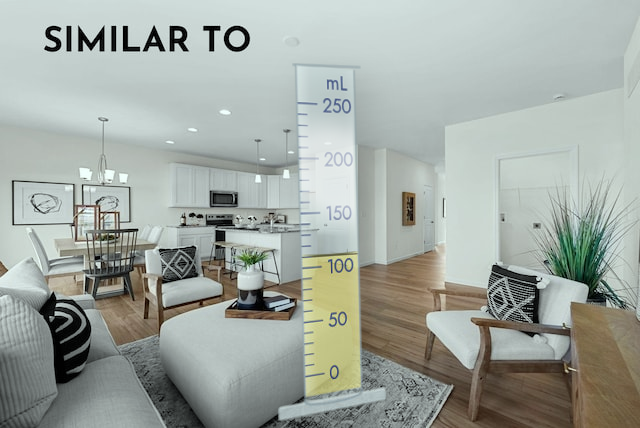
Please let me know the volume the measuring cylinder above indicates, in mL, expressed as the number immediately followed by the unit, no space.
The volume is 110mL
